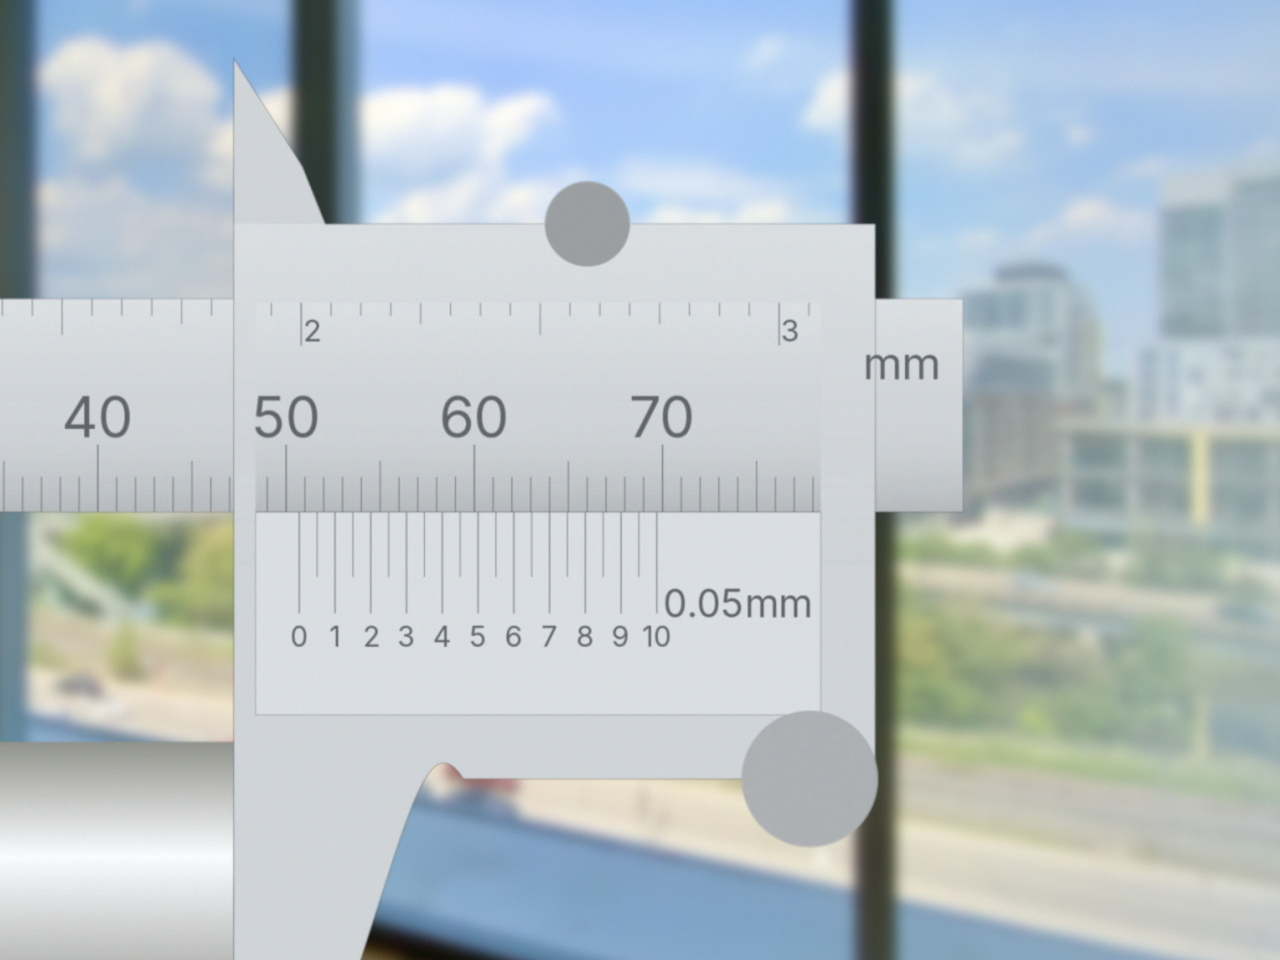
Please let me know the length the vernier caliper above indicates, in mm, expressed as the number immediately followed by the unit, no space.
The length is 50.7mm
